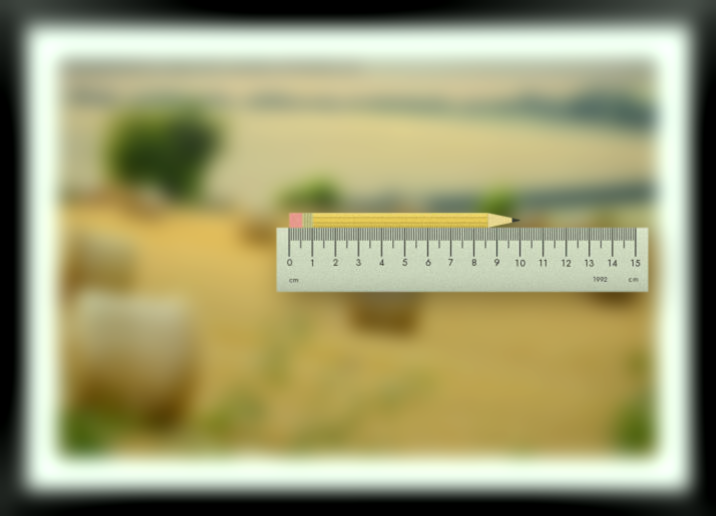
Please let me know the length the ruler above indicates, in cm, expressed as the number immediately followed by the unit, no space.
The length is 10cm
